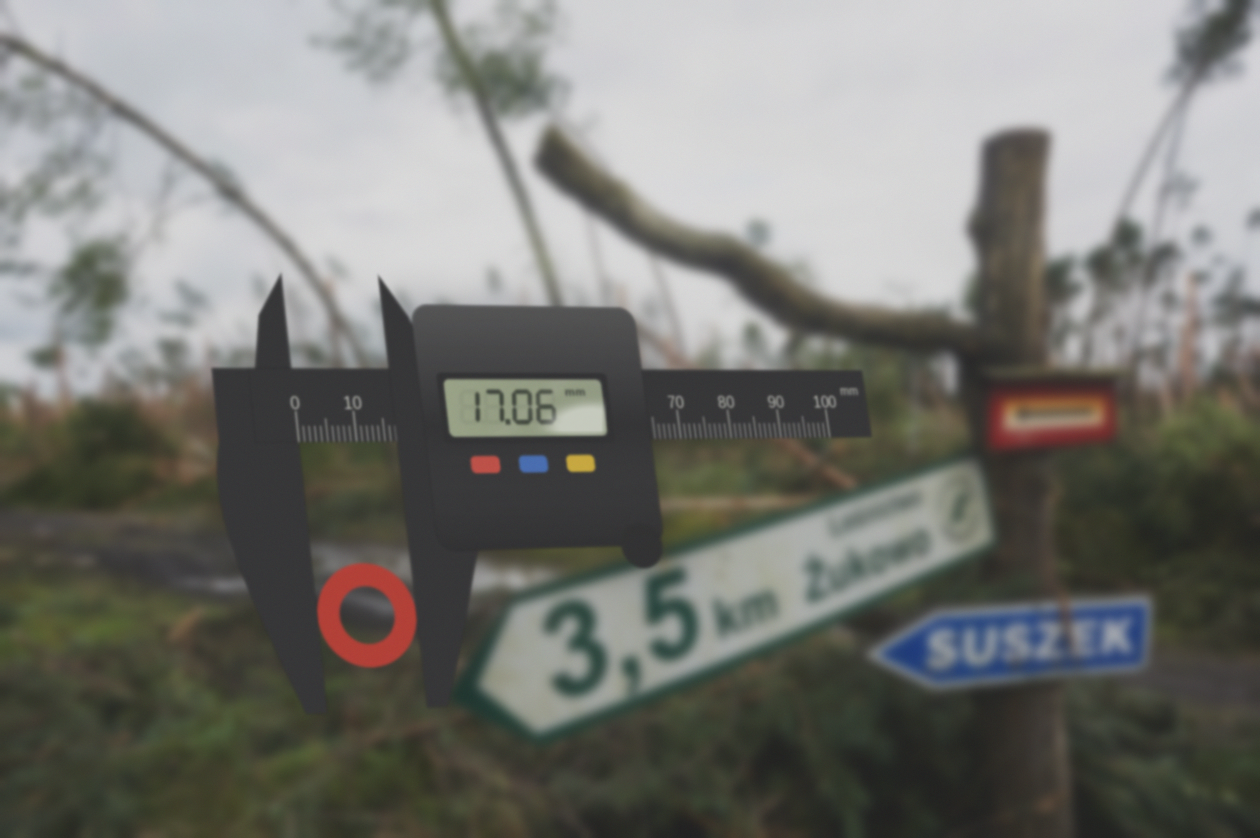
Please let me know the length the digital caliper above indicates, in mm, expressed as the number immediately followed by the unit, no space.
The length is 17.06mm
